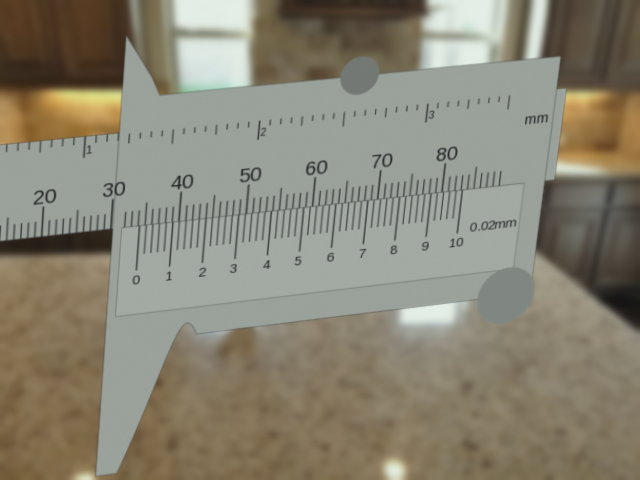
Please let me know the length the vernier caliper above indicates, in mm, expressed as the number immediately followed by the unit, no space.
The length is 34.2mm
